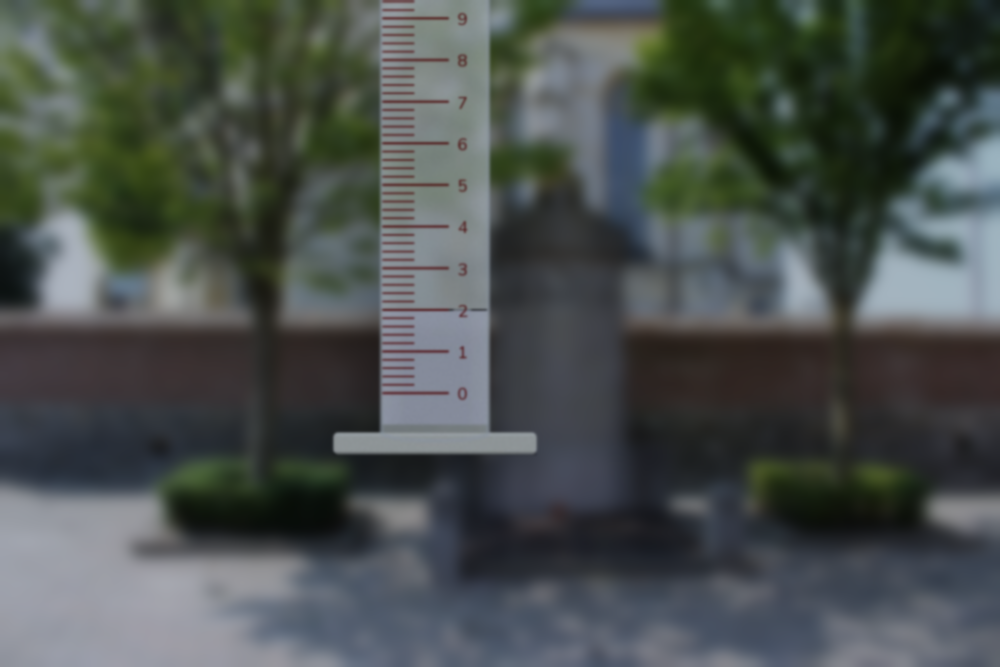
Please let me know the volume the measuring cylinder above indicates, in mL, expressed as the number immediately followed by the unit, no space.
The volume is 2mL
